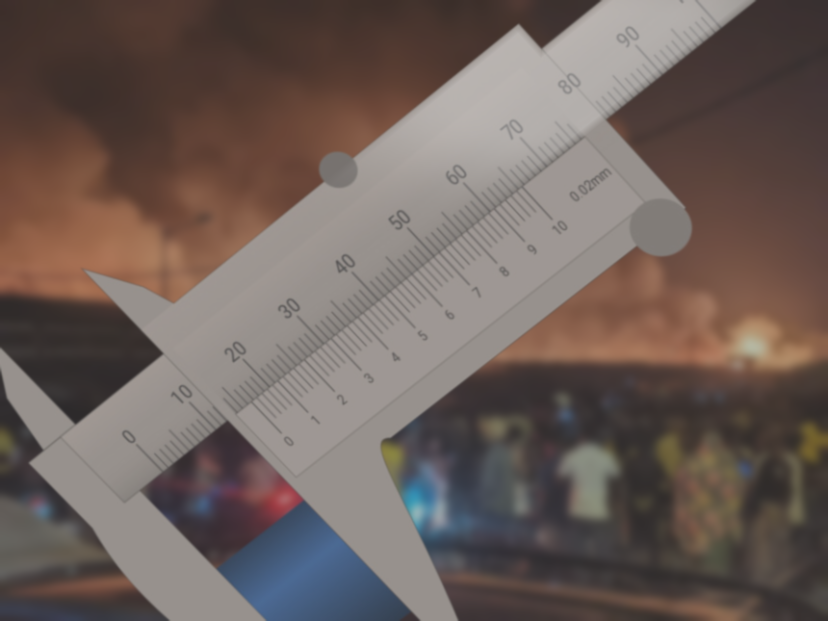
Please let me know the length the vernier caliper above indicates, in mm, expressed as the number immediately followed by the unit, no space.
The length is 16.6mm
